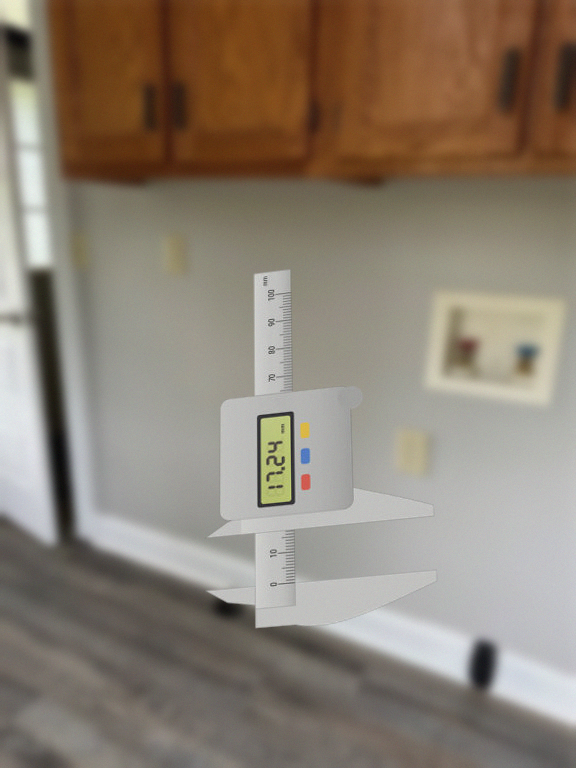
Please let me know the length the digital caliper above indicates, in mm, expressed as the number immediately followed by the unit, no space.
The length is 17.24mm
